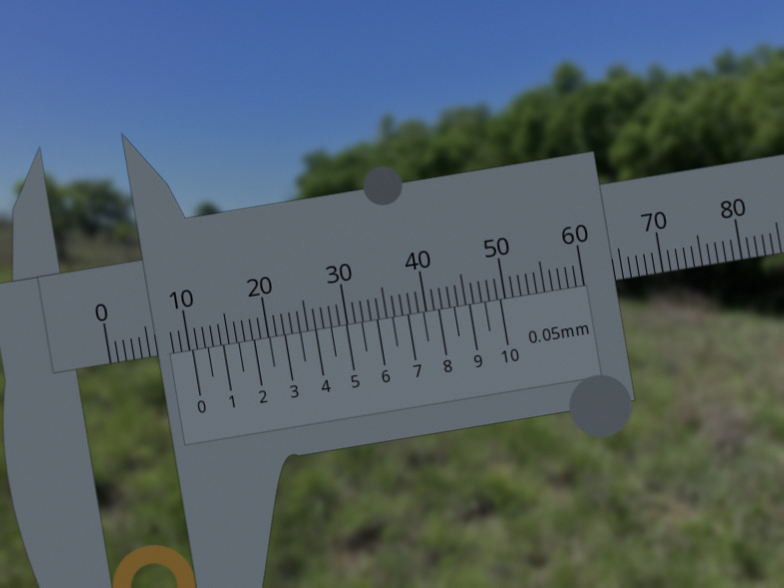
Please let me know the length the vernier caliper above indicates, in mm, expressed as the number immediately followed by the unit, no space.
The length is 10.4mm
